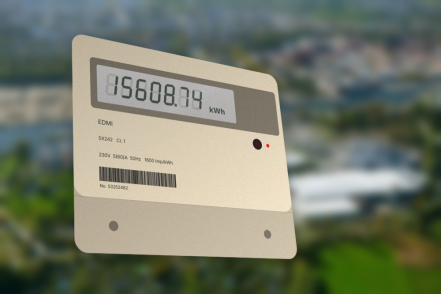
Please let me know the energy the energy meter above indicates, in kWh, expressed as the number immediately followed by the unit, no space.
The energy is 15608.74kWh
